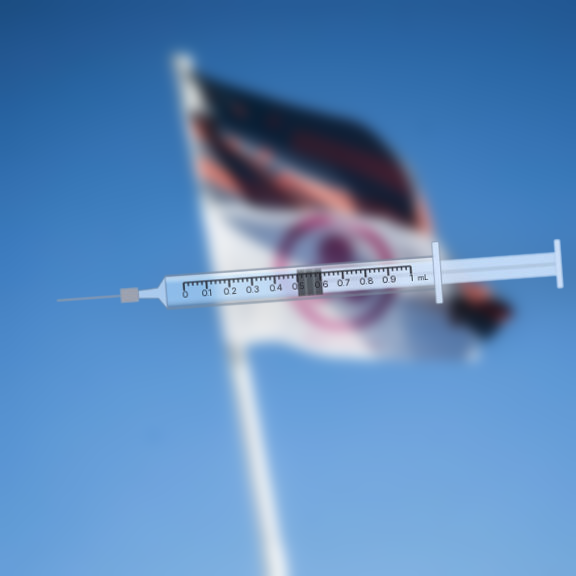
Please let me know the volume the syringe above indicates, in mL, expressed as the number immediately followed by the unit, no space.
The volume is 0.5mL
